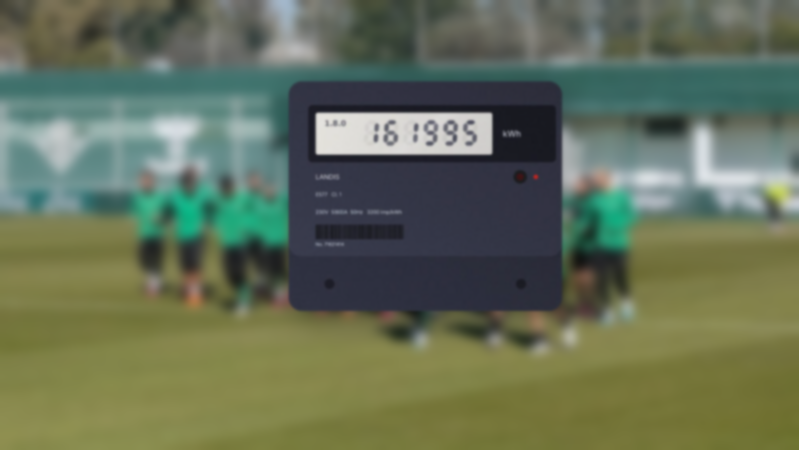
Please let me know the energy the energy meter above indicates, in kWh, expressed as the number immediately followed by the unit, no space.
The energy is 161995kWh
